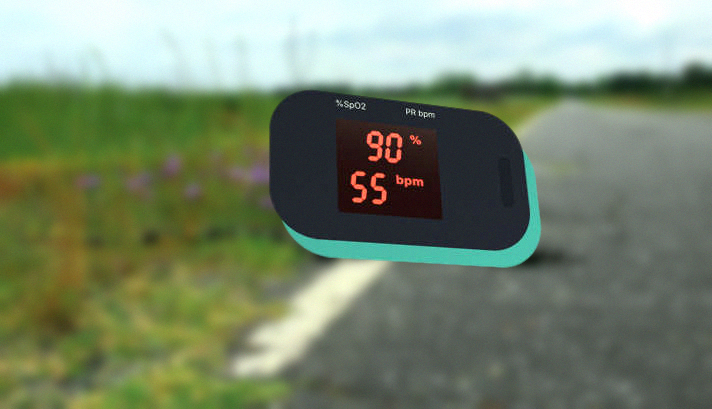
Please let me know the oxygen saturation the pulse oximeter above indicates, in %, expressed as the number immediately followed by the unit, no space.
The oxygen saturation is 90%
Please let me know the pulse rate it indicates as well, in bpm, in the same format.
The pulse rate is 55bpm
